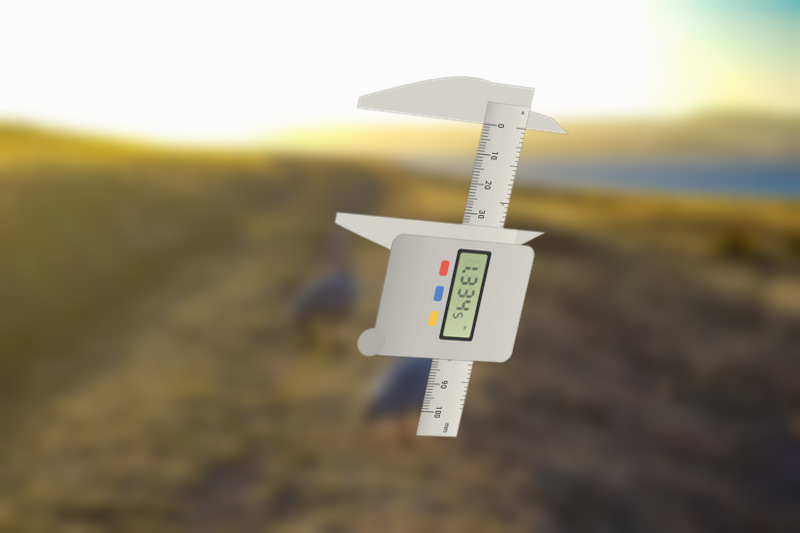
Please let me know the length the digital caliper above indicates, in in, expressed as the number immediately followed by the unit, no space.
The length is 1.3345in
